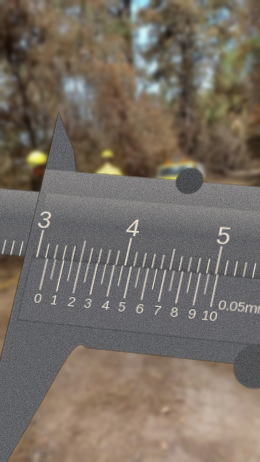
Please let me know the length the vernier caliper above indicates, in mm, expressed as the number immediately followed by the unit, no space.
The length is 31.2mm
